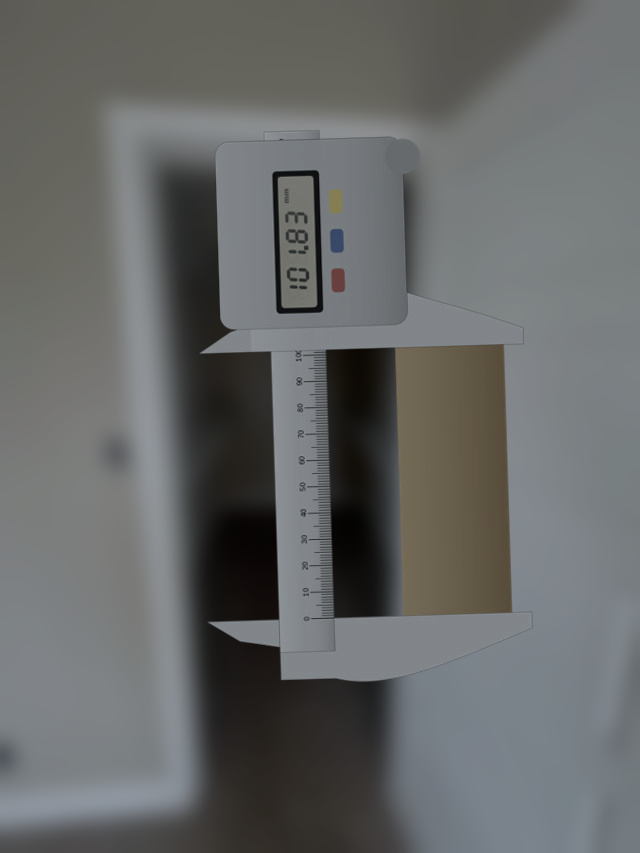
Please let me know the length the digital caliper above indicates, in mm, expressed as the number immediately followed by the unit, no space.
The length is 101.83mm
